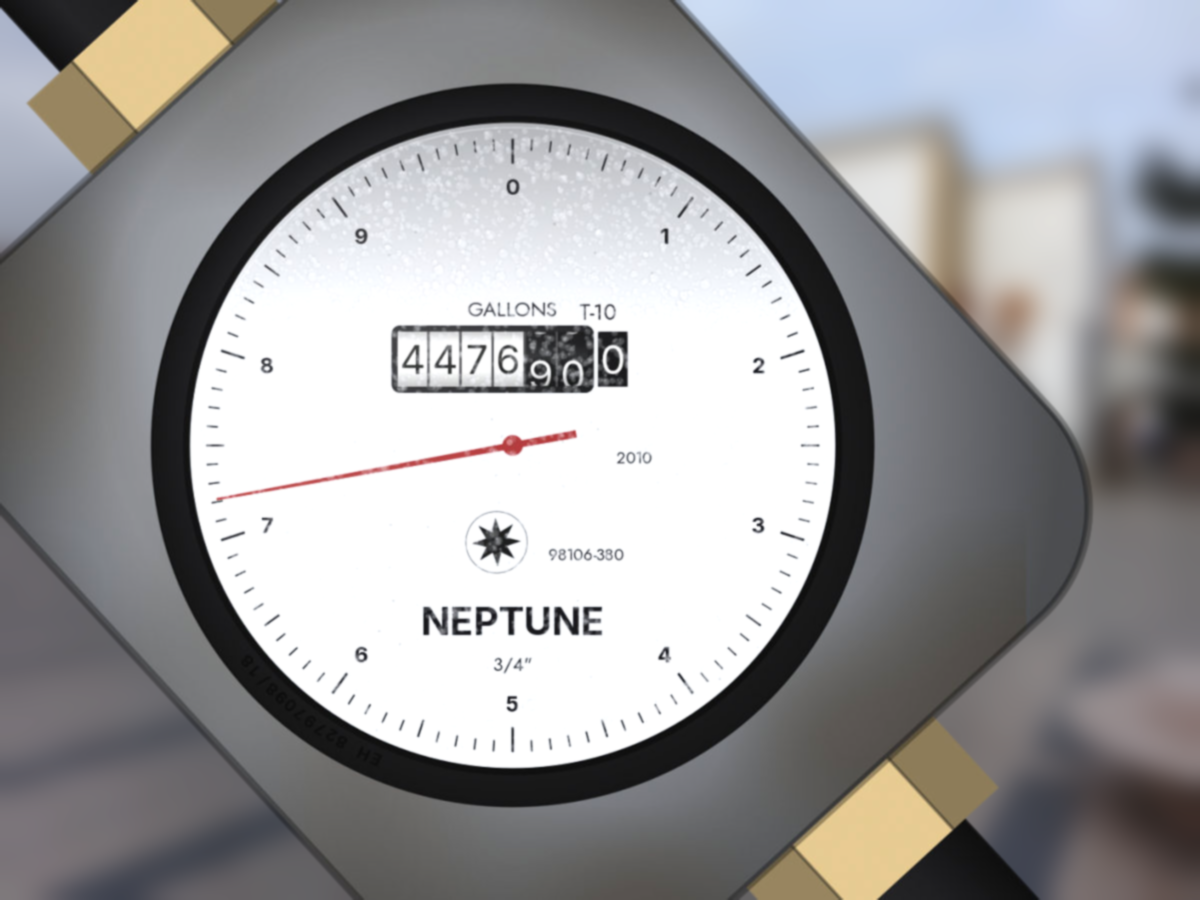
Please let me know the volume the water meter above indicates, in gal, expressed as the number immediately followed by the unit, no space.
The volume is 4476897.2gal
